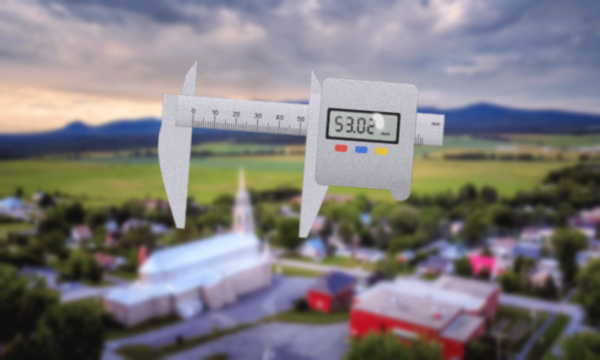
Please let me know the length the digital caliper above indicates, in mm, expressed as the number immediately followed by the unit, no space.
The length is 53.02mm
